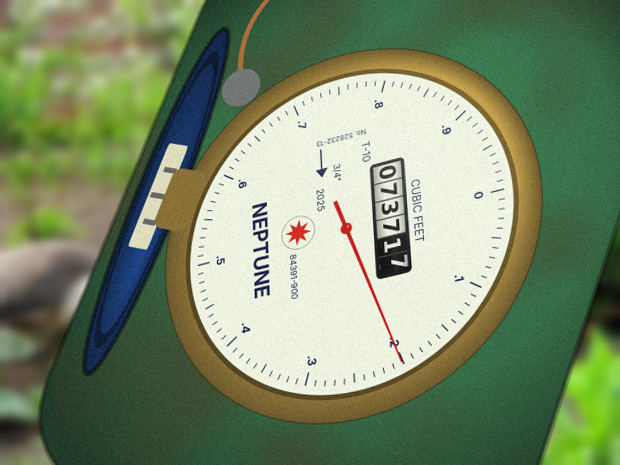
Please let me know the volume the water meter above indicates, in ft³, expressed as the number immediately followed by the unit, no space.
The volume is 73717.20ft³
